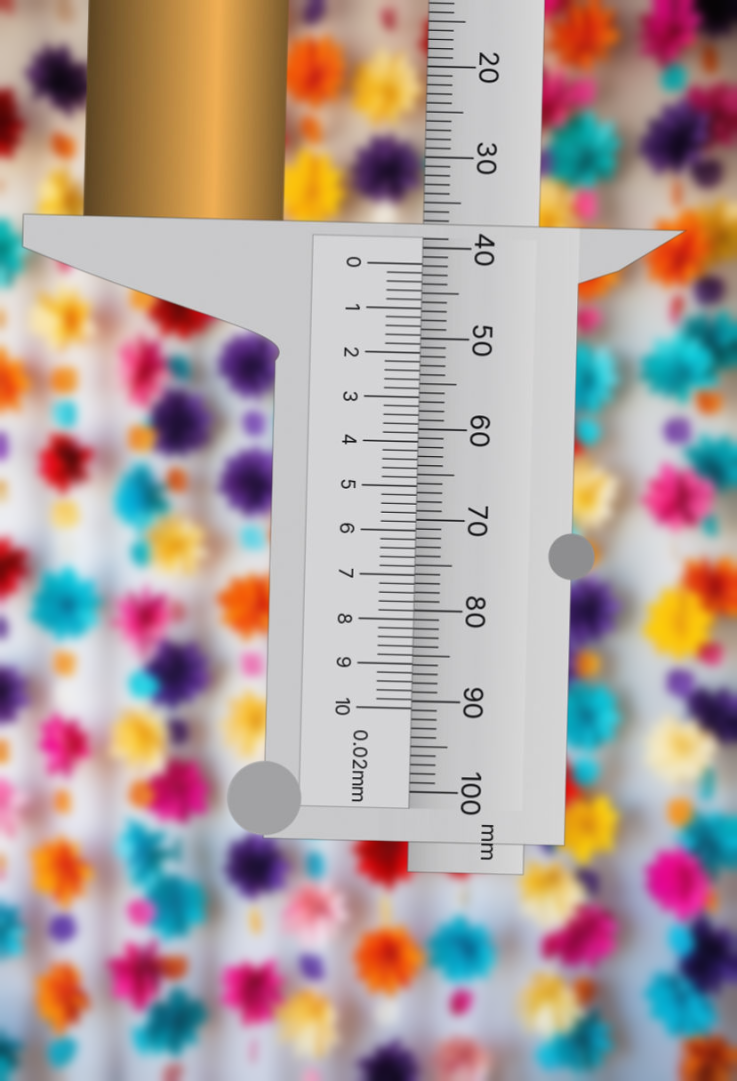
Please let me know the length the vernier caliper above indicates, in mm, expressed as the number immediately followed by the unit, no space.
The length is 41.8mm
